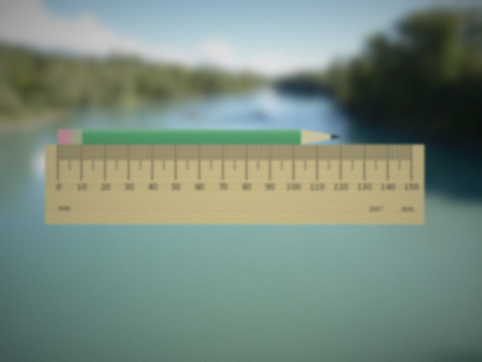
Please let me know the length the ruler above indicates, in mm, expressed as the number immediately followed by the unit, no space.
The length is 120mm
